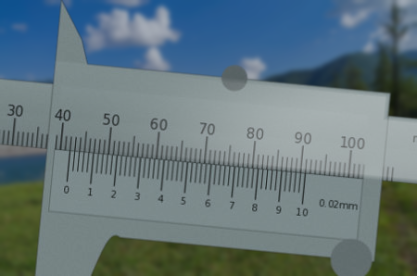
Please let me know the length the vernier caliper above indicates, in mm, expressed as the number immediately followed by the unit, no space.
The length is 42.0mm
